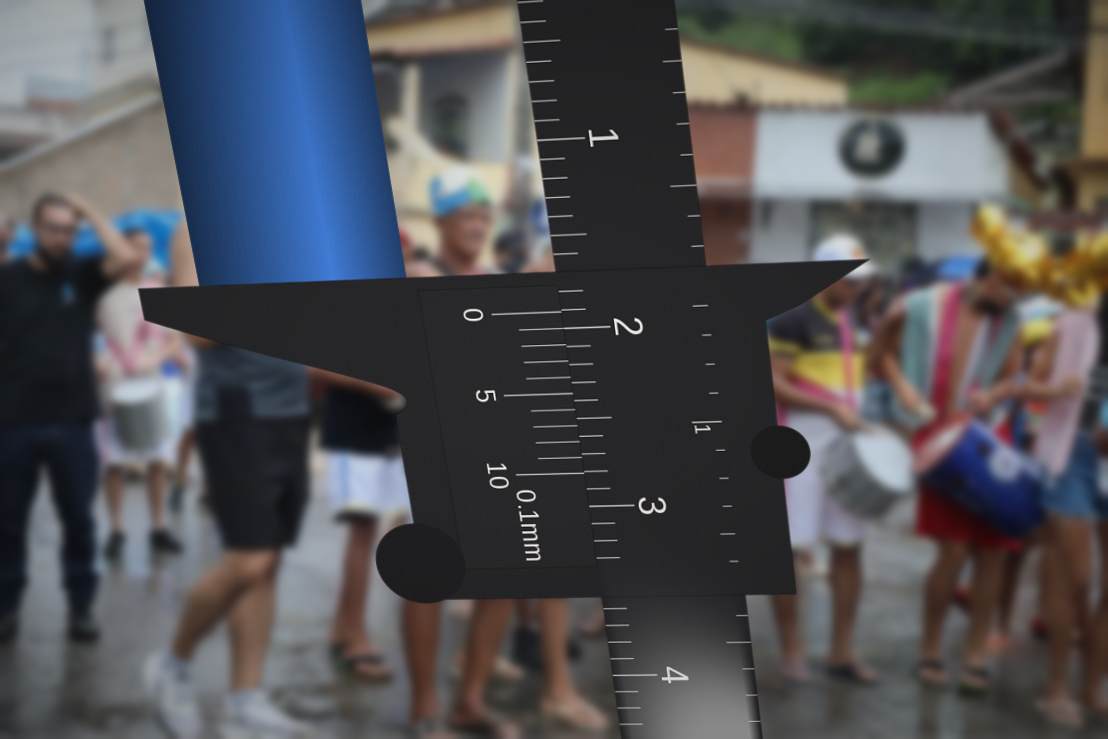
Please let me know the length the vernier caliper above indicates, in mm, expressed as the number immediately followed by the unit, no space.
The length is 19.1mm
